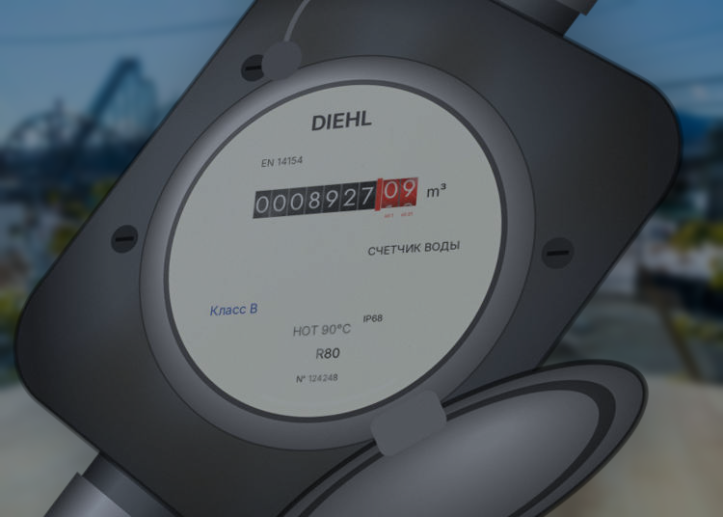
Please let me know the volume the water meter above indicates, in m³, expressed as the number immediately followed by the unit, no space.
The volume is 8927.09m³
